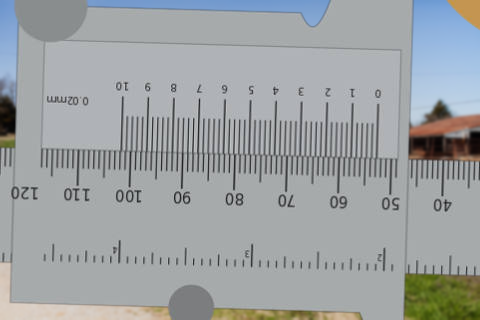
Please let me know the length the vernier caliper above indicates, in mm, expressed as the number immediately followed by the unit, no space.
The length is 52.8mm
